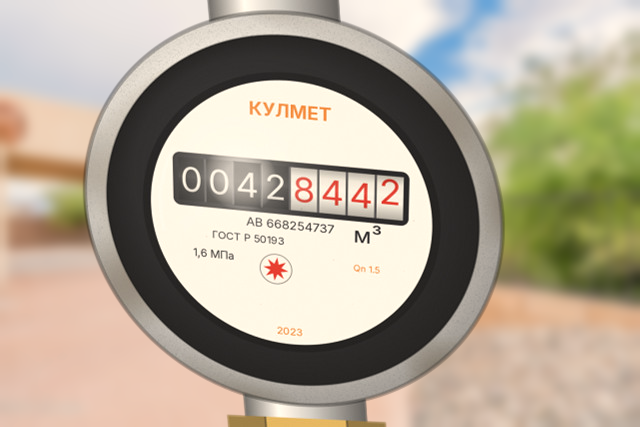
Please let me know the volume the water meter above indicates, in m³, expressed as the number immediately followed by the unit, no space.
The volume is 42.8442m³
